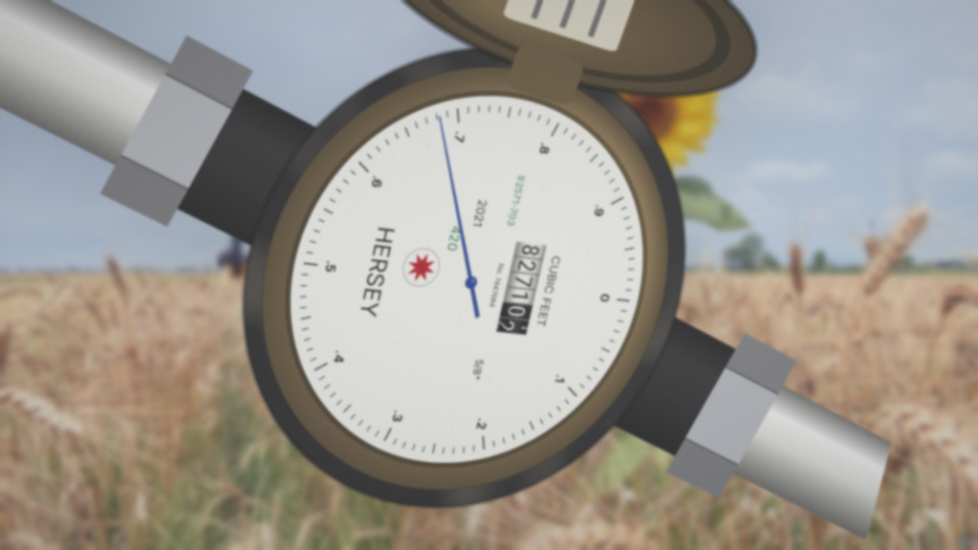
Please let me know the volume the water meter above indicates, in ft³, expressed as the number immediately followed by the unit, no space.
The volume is 827101.68ft³
